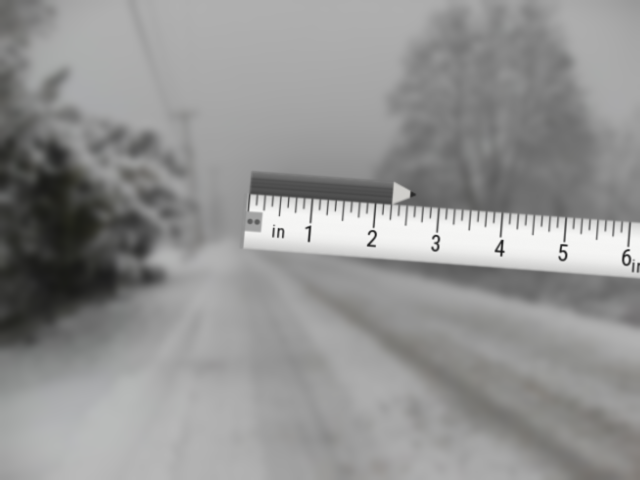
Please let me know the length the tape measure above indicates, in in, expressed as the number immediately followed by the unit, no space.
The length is 2.625in
